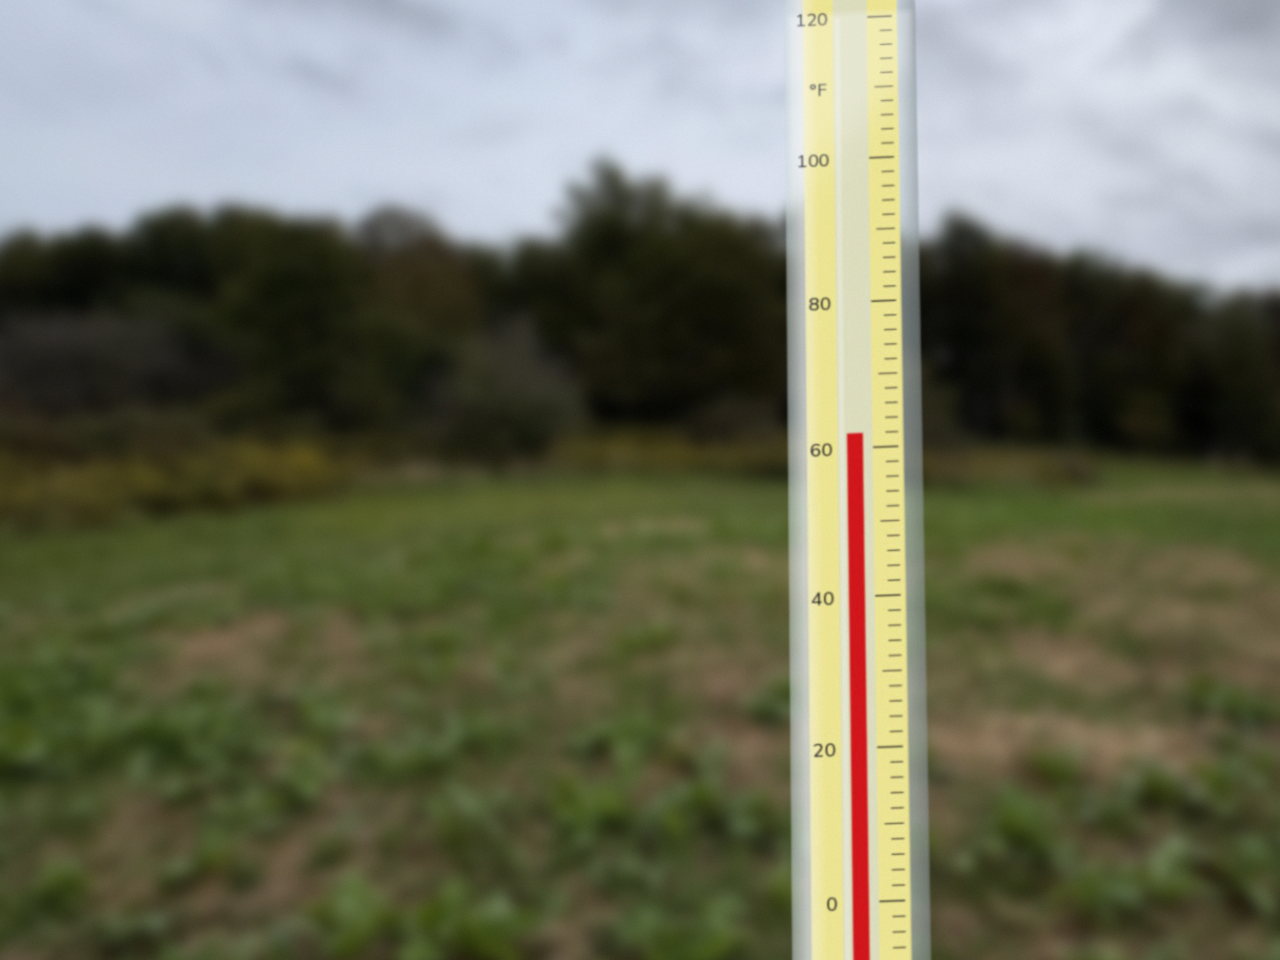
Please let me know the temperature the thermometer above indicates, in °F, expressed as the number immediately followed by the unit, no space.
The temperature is 62°F
